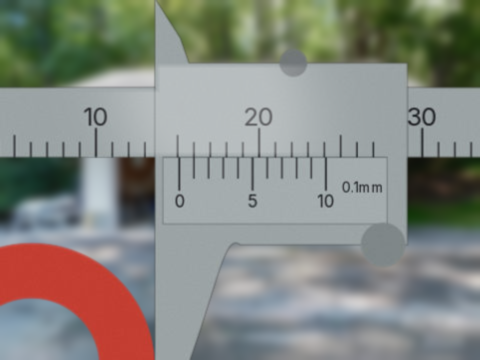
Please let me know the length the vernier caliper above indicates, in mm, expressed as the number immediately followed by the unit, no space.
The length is 15.1mm
